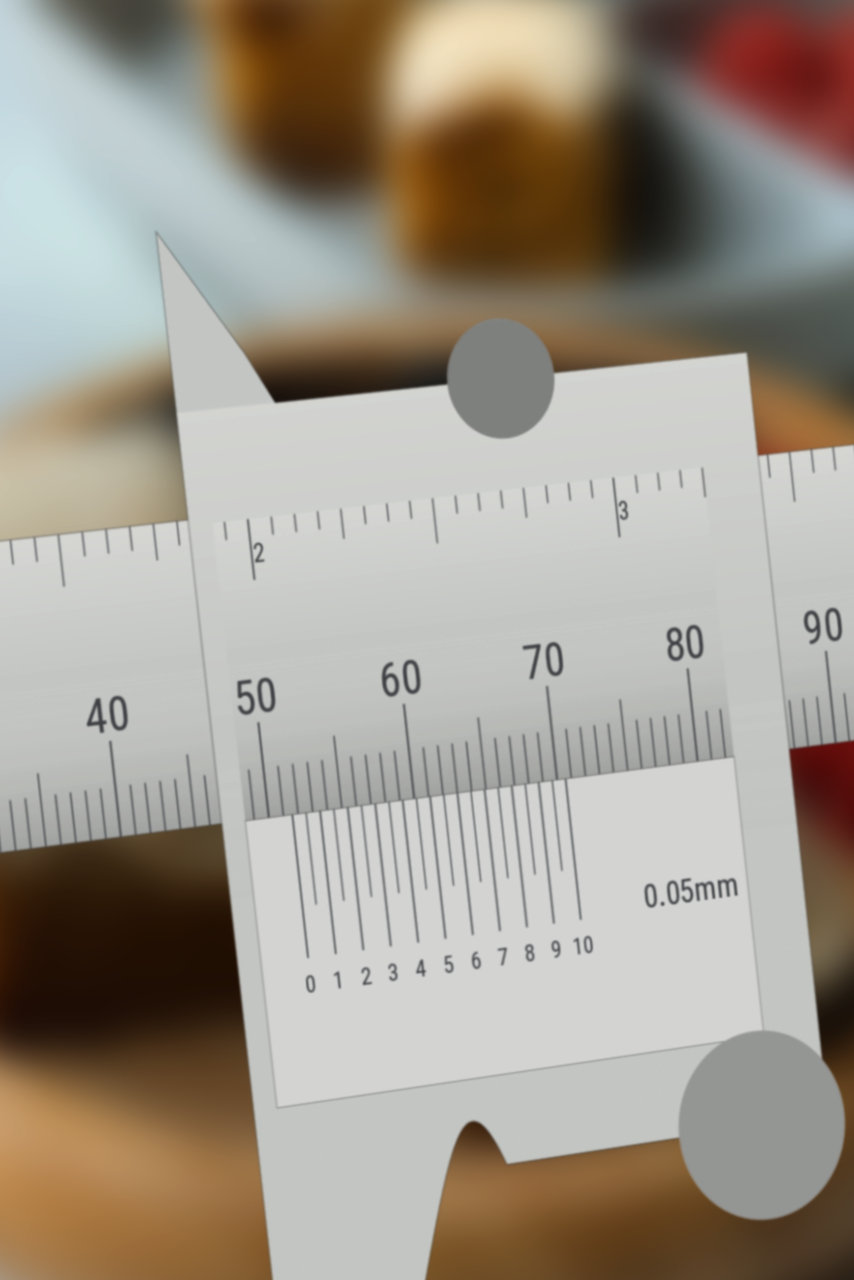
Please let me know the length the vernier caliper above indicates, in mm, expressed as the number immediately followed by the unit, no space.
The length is 51.6mm
